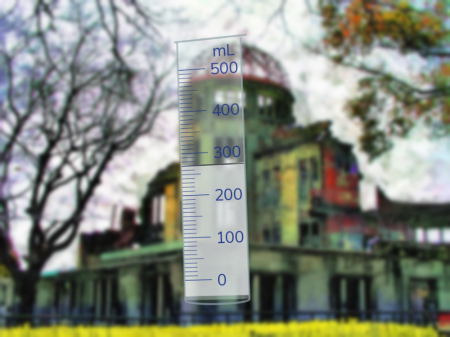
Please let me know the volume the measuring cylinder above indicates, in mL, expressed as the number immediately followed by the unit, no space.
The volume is 270mL
